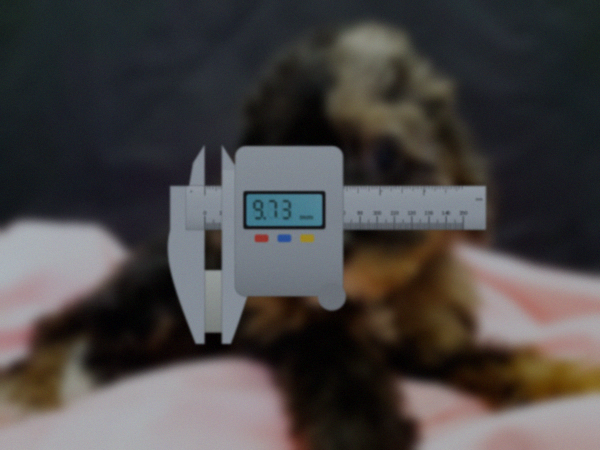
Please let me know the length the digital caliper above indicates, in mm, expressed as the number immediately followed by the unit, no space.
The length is 9.73mm
